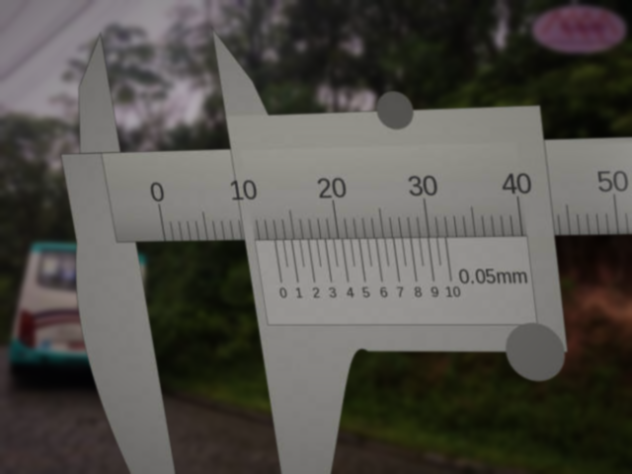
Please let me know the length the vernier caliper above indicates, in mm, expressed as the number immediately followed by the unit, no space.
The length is 12.8mm
